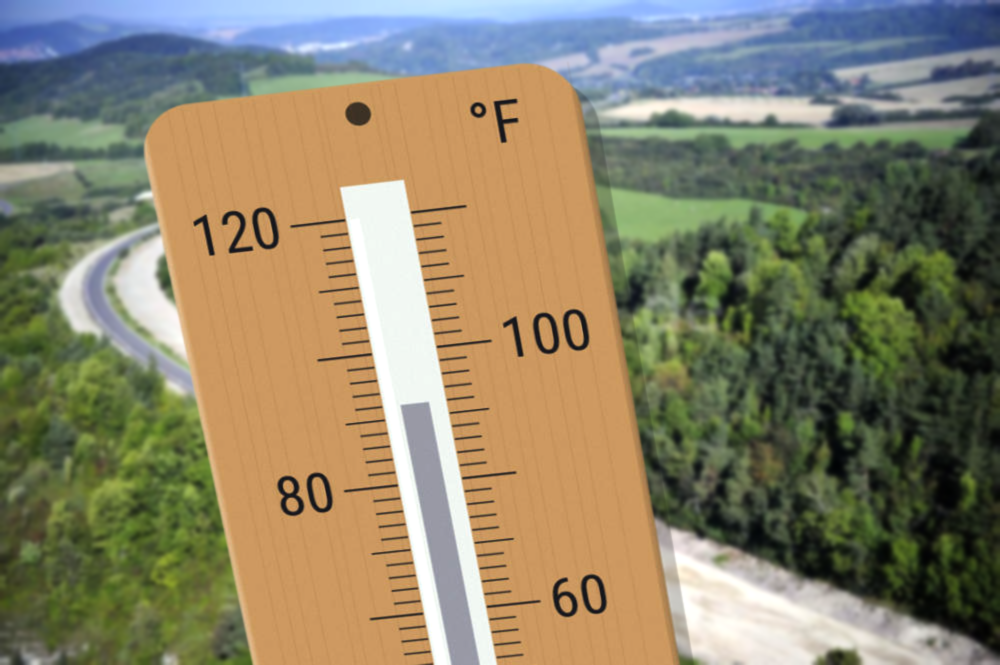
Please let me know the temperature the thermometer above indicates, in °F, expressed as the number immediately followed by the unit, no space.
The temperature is 92°F
